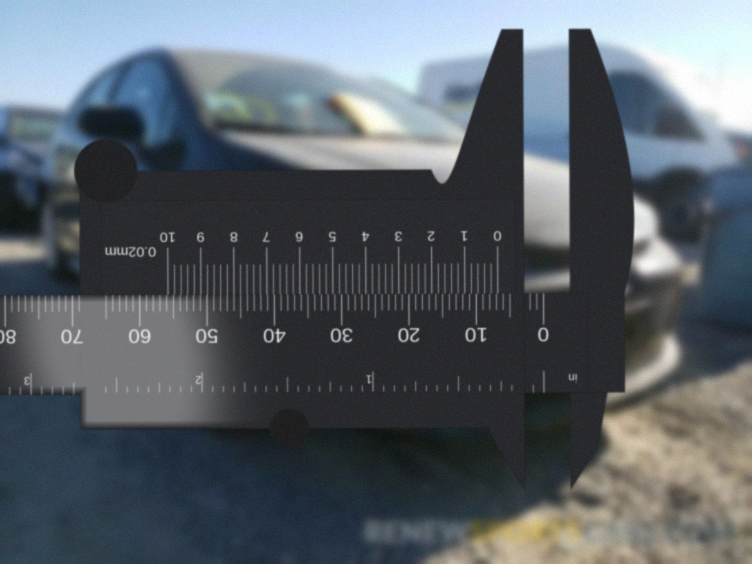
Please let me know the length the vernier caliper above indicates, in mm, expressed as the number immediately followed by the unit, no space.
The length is 6.8mm
